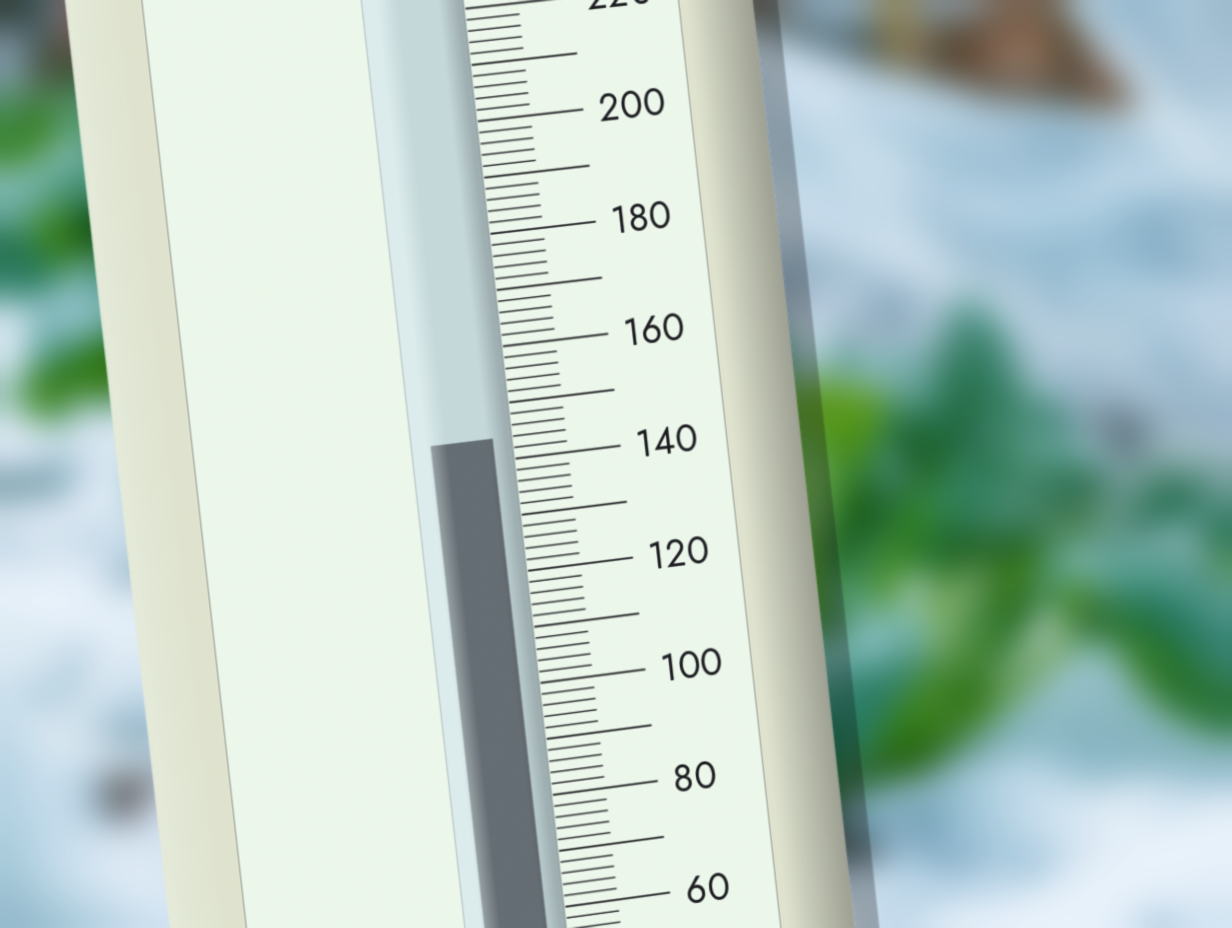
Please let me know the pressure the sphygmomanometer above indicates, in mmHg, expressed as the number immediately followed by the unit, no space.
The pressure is 144mmHg
